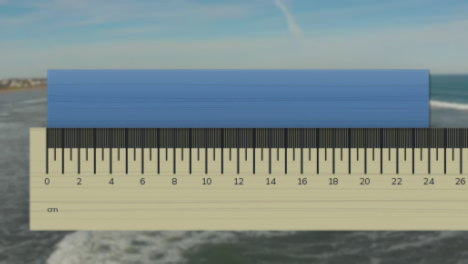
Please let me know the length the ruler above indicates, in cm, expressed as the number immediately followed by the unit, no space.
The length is 24cm
